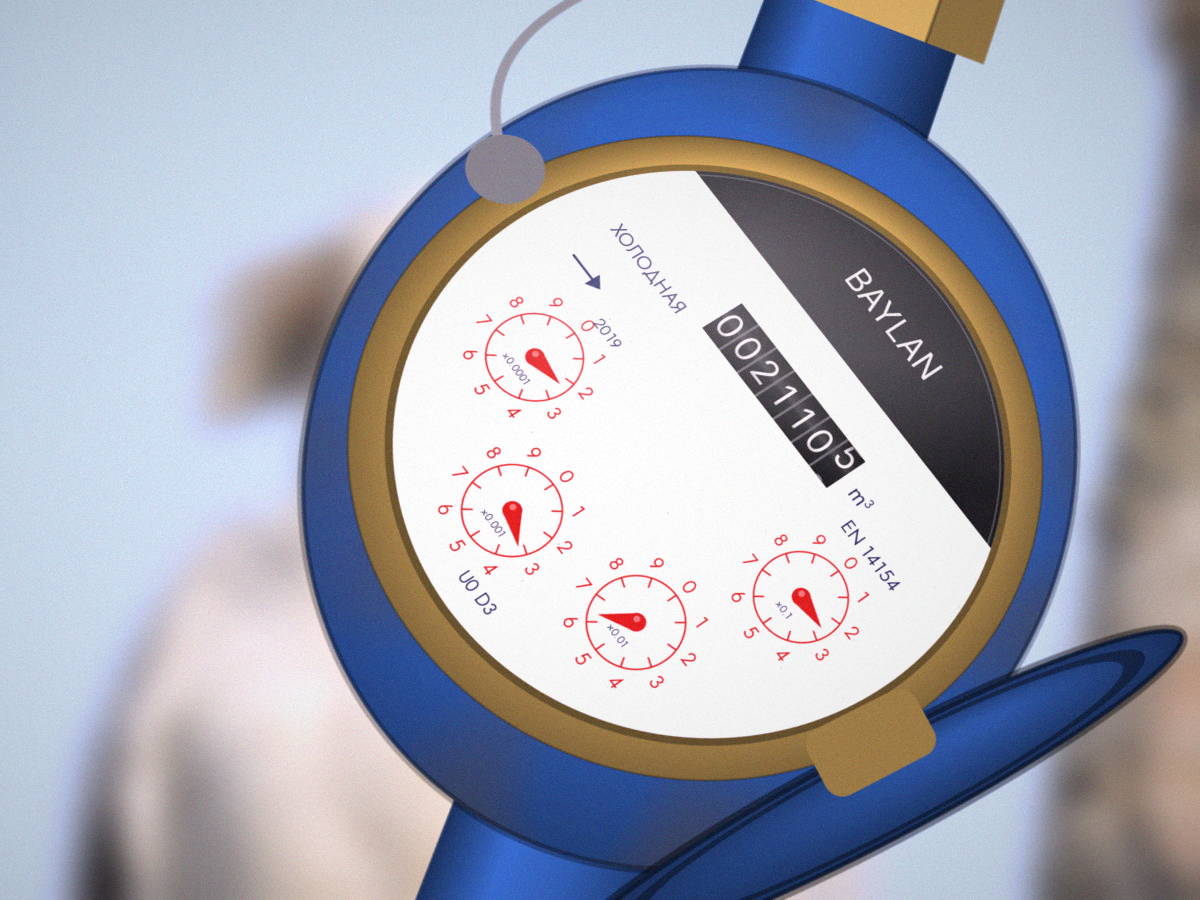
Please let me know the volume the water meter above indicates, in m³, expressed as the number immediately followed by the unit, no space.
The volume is 21105.2632m³
